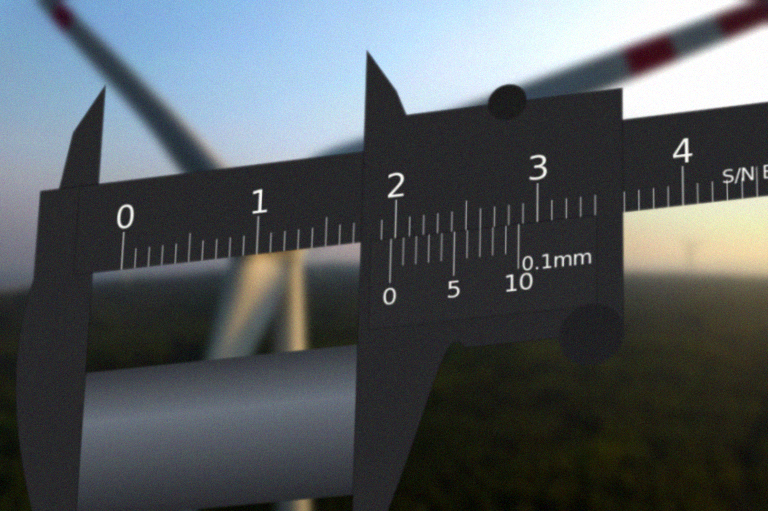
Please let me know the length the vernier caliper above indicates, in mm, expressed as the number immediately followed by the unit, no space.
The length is 19.7mm
